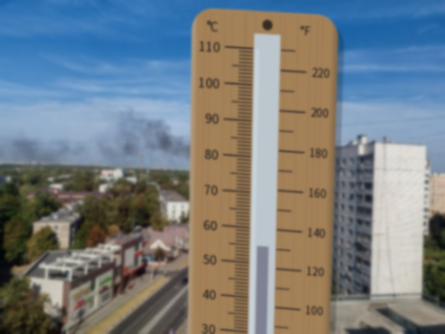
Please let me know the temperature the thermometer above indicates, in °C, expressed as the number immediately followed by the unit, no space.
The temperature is 55°C
